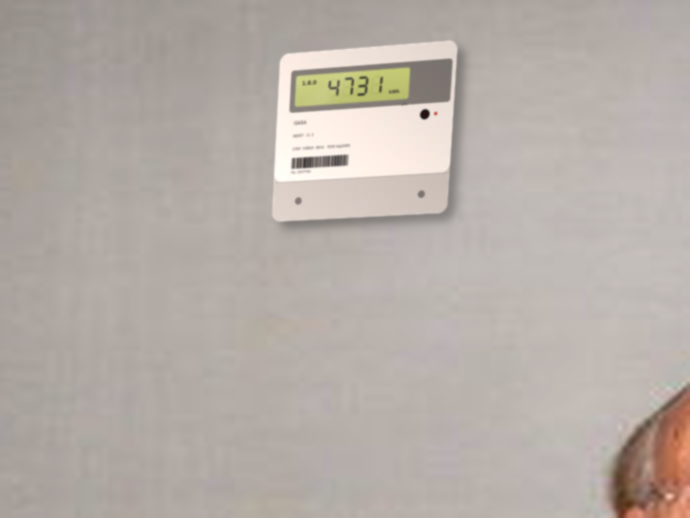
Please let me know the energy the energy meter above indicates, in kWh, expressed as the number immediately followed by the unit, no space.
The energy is 4731kWh
